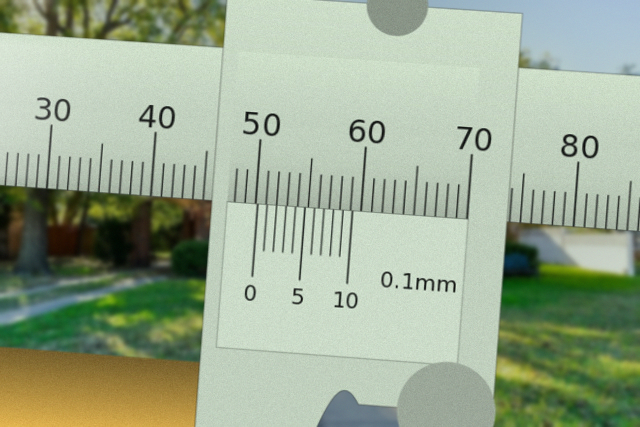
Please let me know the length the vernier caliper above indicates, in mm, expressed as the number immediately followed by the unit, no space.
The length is 50.2mm
